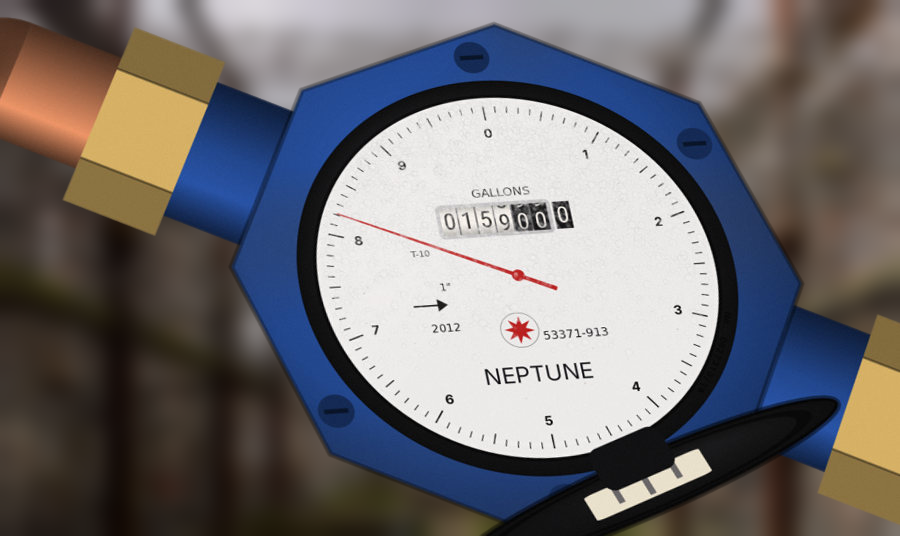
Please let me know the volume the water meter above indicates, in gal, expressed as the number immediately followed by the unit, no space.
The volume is 158998.2gal
